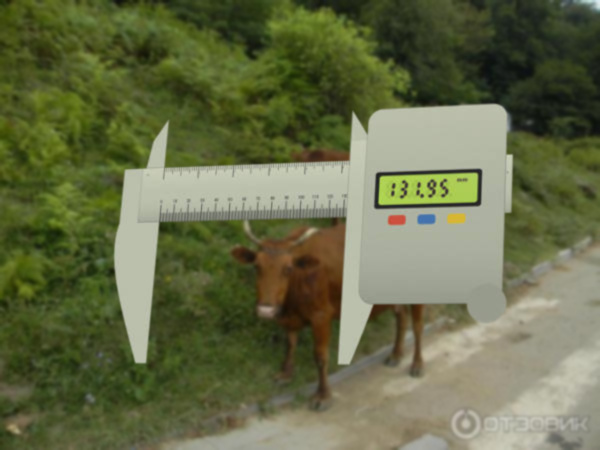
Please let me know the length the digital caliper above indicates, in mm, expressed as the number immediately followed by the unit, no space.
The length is 131.95mm
